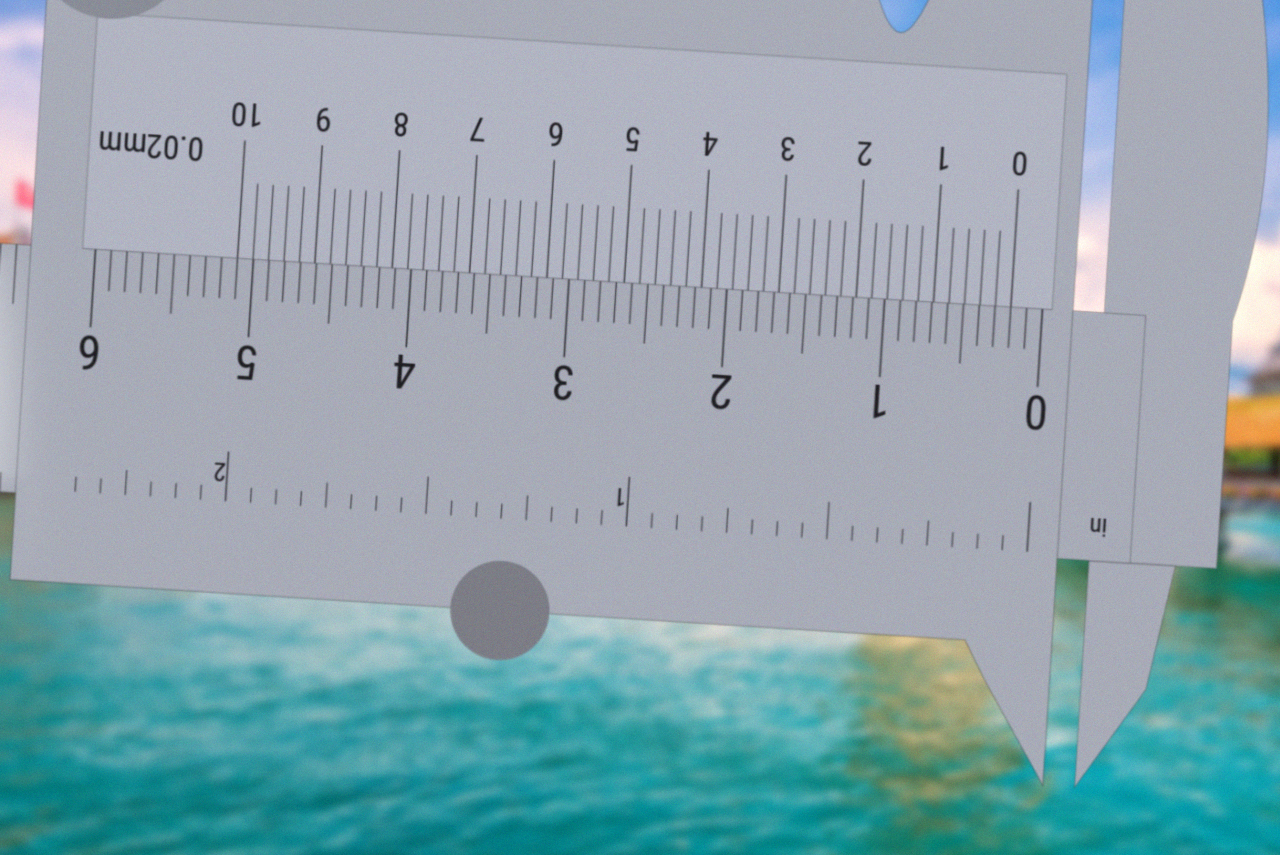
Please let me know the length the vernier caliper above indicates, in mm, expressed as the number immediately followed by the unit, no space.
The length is 2.0mm
